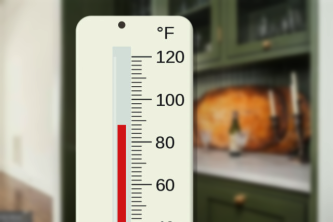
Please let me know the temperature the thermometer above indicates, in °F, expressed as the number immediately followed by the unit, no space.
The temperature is 88°F
